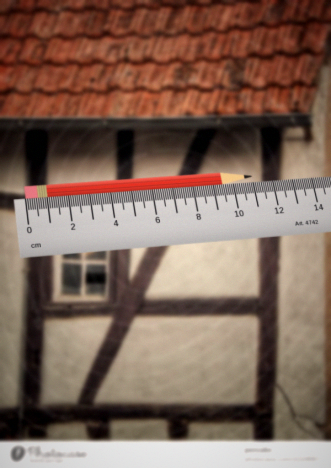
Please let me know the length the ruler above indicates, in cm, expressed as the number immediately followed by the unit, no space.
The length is 11cm
